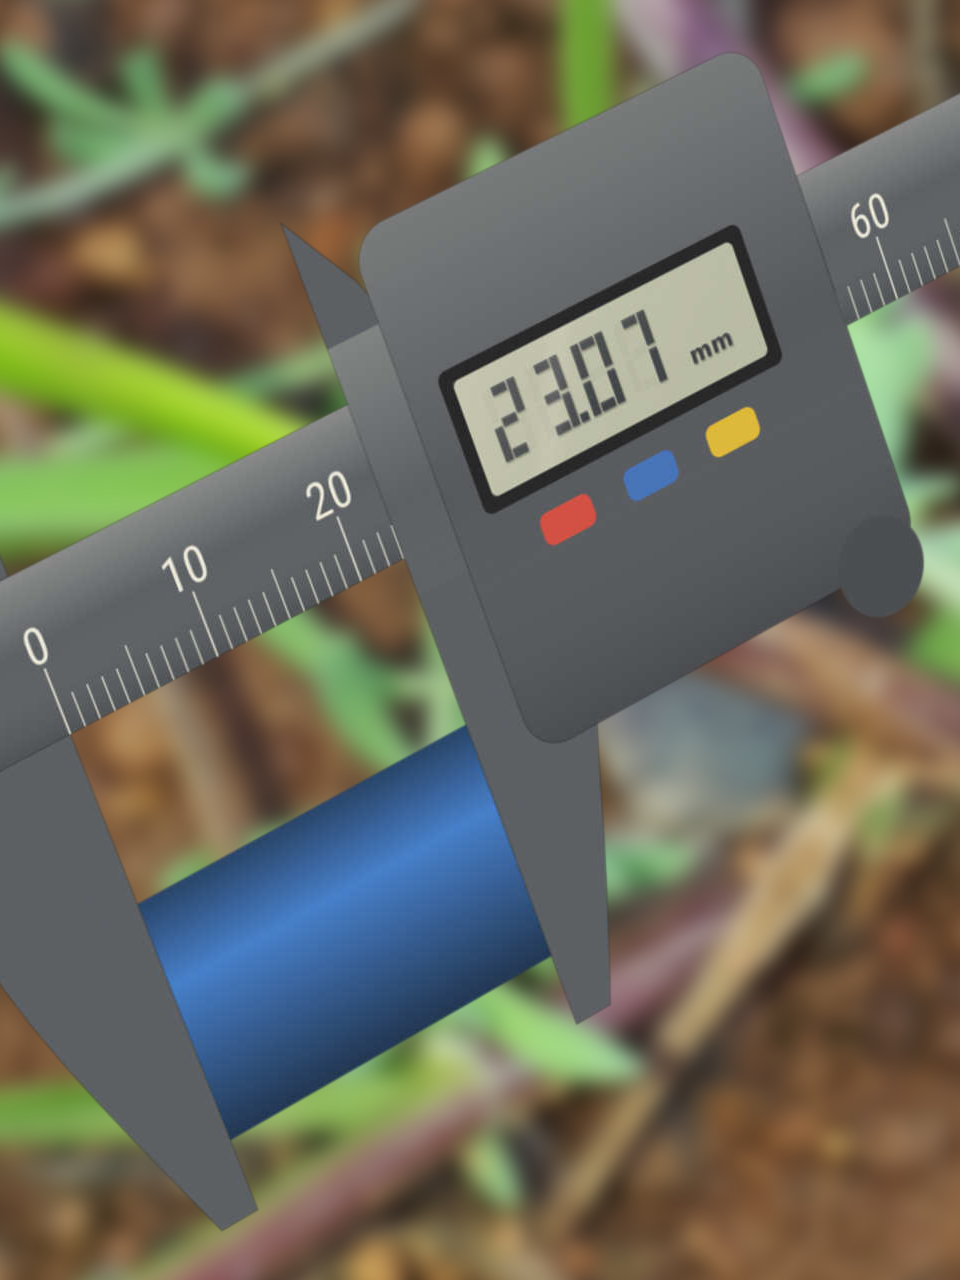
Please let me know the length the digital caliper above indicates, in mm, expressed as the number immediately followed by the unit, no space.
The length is 23.07mm
